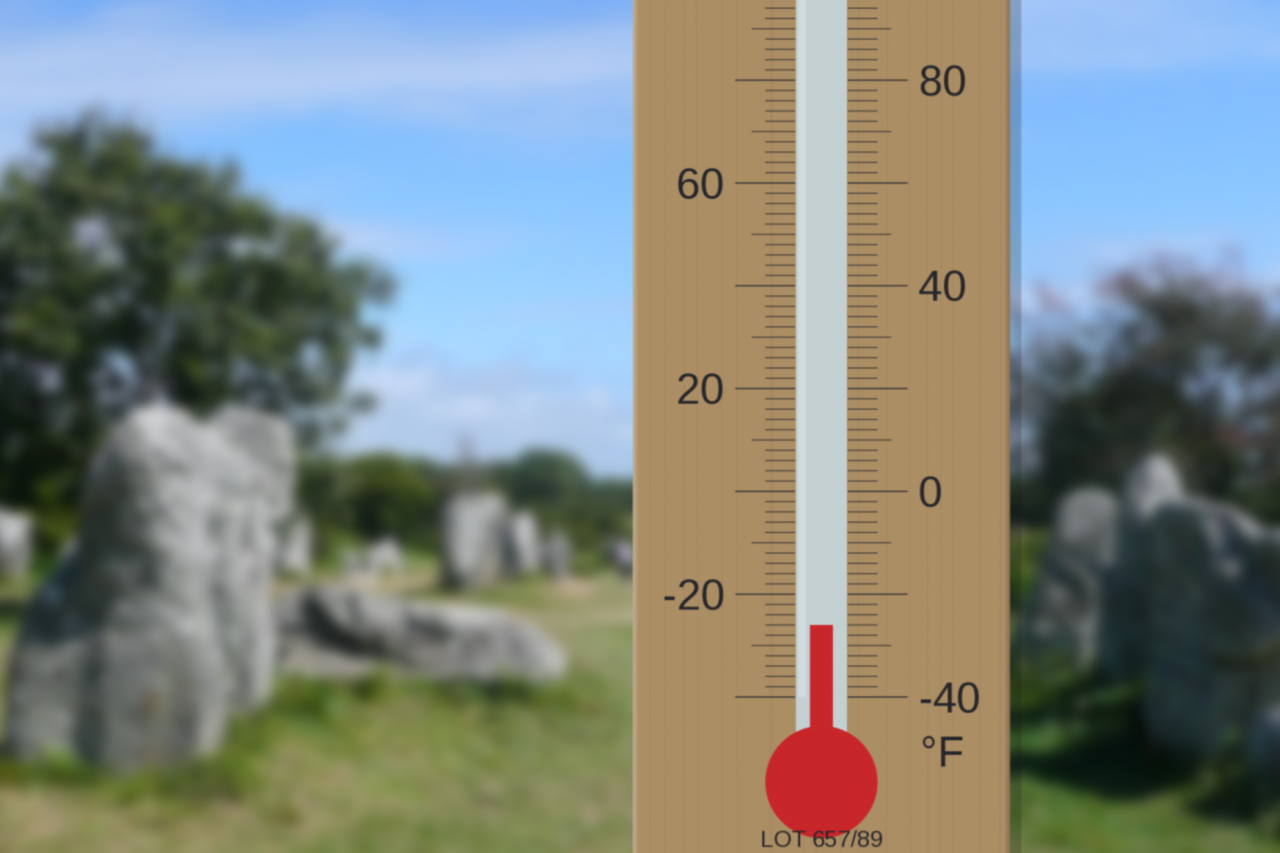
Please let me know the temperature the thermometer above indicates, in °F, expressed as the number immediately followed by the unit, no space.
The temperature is -26°F
